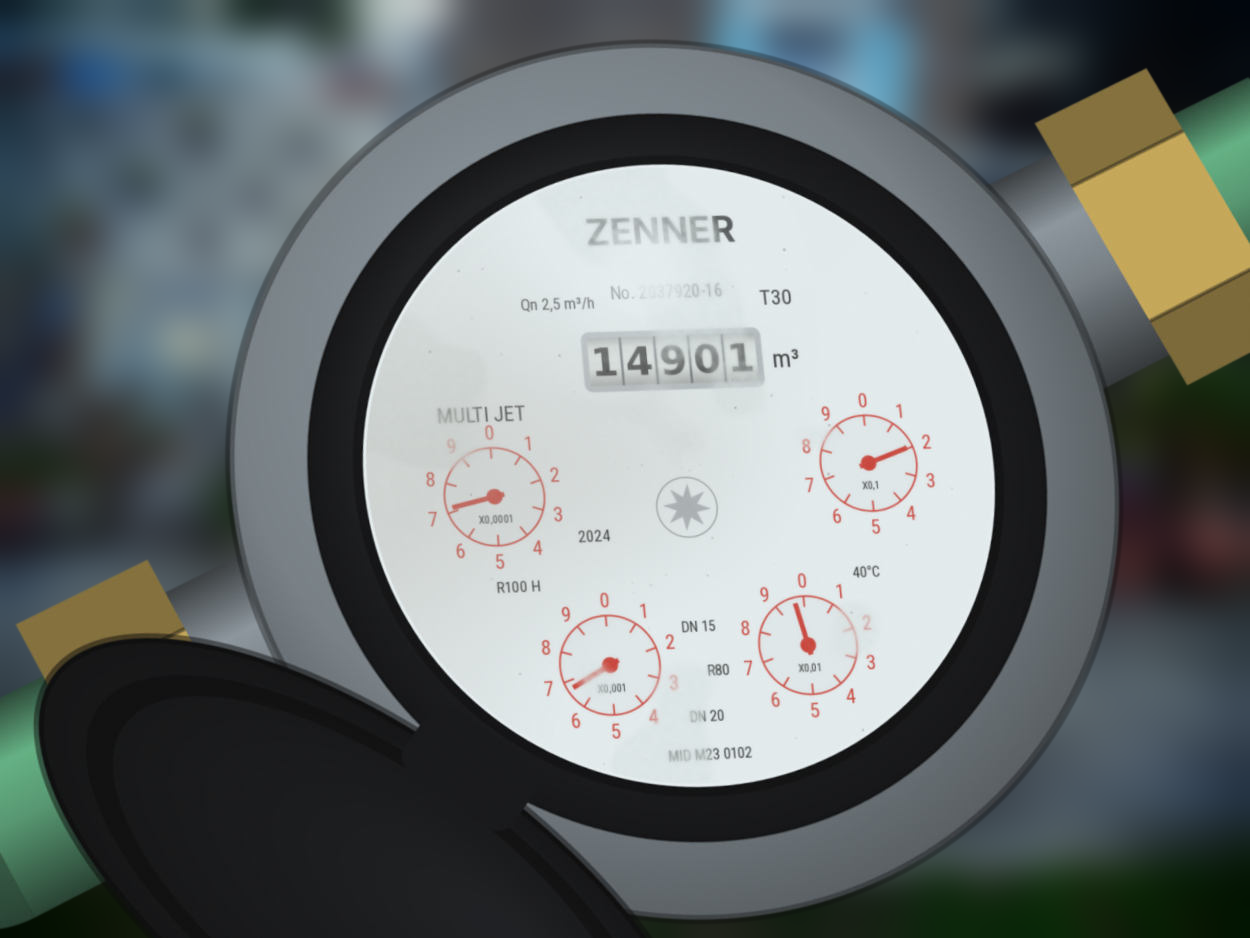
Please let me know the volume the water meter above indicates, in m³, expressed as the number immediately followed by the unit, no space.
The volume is 14901.1967m³
